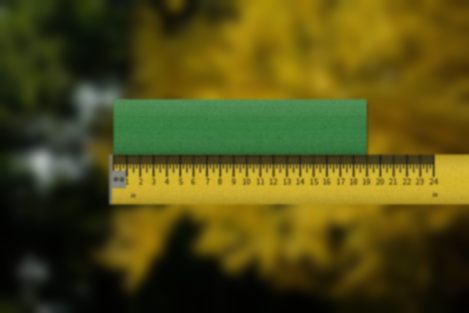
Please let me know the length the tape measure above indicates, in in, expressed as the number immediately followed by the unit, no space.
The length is 19in
